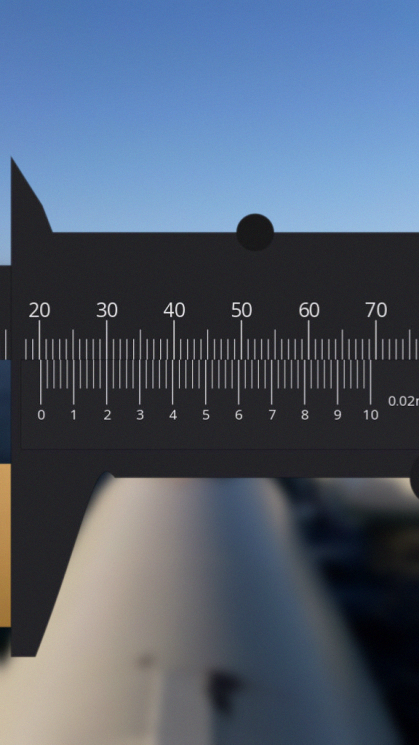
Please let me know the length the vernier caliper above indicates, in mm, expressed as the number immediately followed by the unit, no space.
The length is 20.2mm
